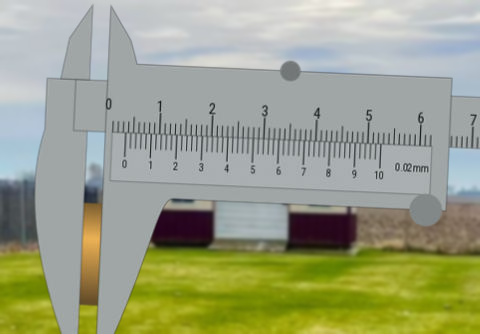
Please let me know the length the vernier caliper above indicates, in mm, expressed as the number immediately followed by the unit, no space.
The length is 3.5mm
